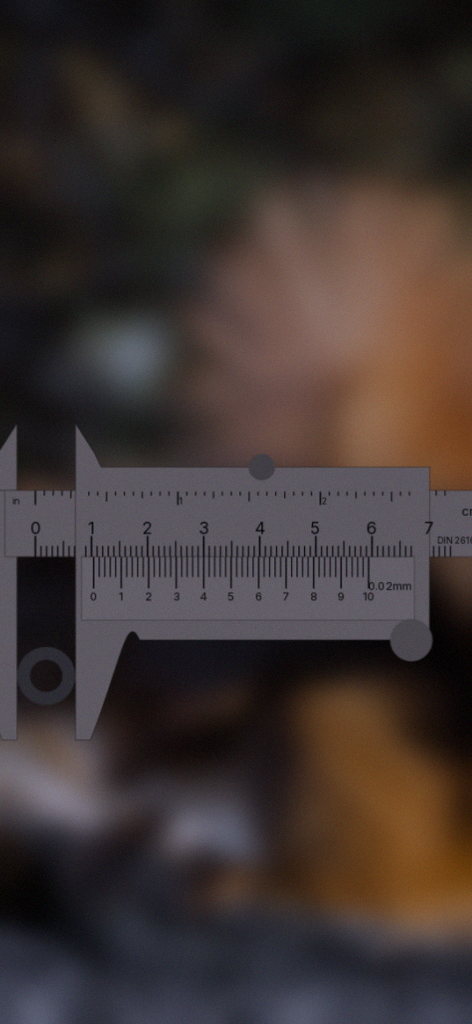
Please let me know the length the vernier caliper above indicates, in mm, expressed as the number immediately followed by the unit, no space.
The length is 10.4mm
